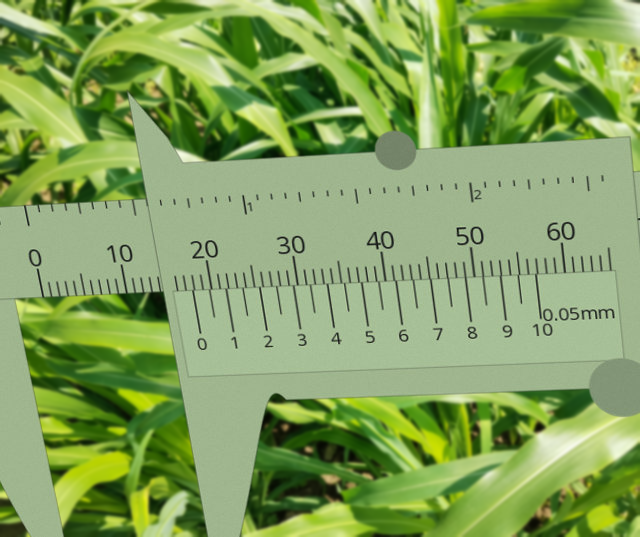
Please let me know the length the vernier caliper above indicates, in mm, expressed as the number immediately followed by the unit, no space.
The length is 17.8mm
